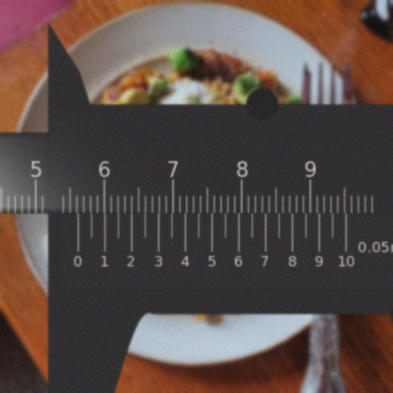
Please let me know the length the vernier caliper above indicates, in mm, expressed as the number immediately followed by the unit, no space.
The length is 56.2mm
